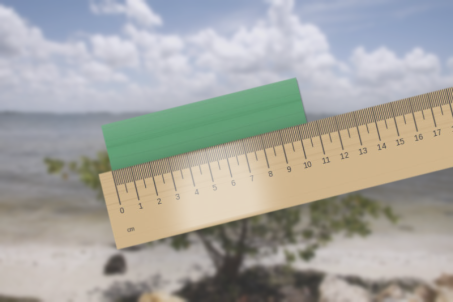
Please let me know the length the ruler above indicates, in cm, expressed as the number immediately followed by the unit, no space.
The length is 10.5cm
